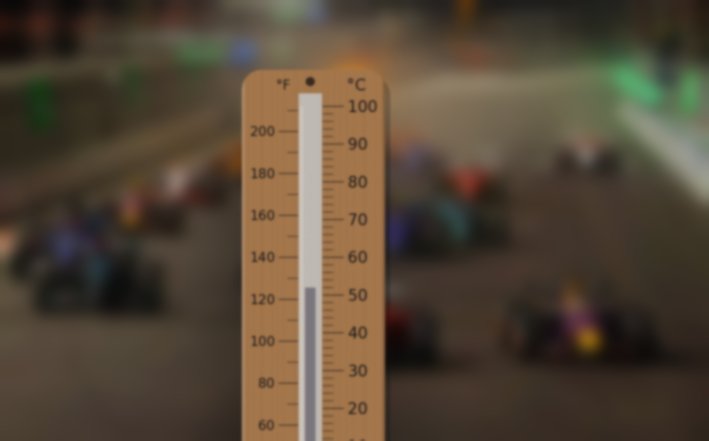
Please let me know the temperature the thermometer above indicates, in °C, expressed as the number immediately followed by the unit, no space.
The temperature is 52°C
